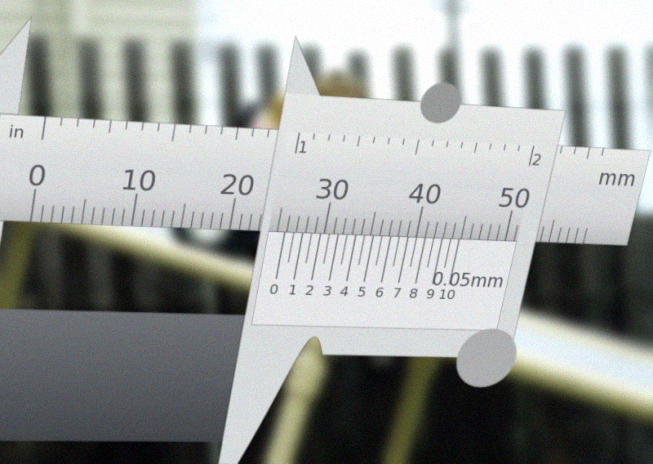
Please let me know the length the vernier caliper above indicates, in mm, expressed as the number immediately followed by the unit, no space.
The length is 25.8mm
